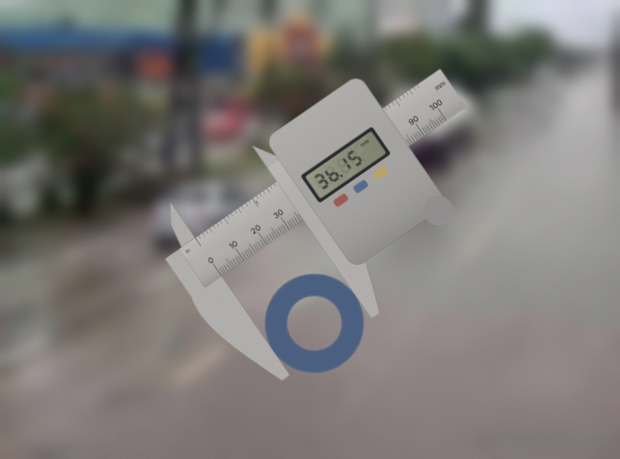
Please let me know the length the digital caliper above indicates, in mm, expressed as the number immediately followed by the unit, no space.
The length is 36.15mm
